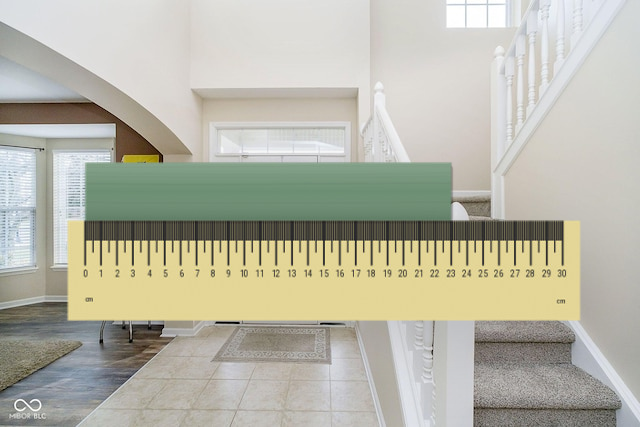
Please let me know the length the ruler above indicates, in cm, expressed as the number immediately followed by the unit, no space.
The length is 23cm
